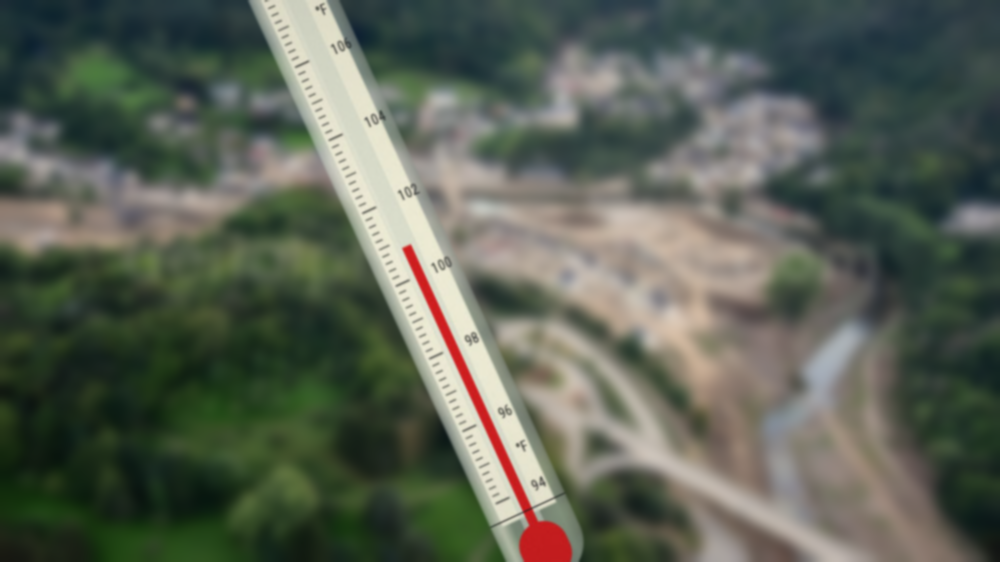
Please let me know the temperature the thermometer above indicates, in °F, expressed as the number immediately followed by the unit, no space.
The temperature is 100.8°F
